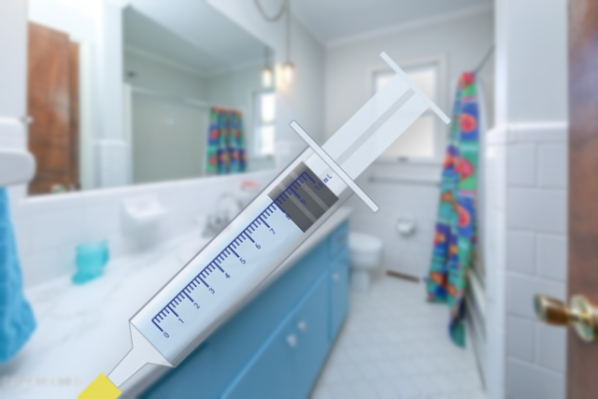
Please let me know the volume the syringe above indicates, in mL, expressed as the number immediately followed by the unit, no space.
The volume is 8mL
